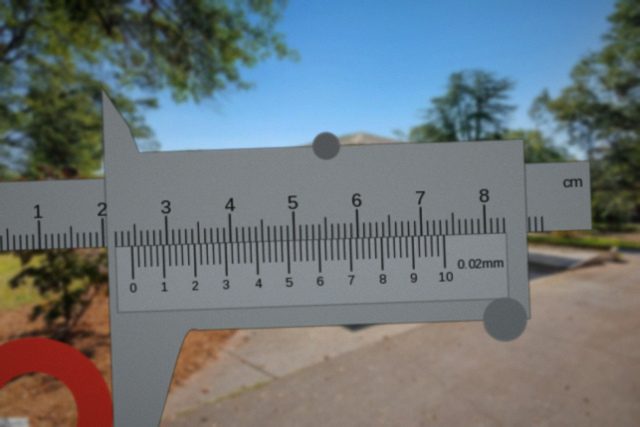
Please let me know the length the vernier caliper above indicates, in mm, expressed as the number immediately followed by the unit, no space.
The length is 24.5mm
